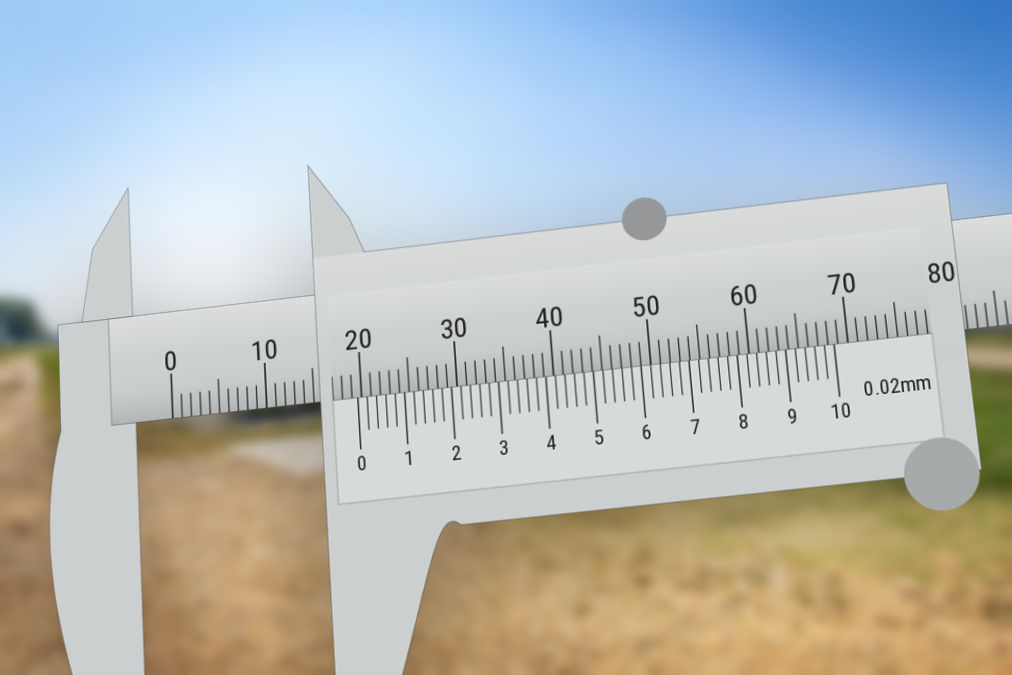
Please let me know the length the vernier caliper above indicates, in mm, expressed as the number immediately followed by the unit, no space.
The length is 19.6mm
